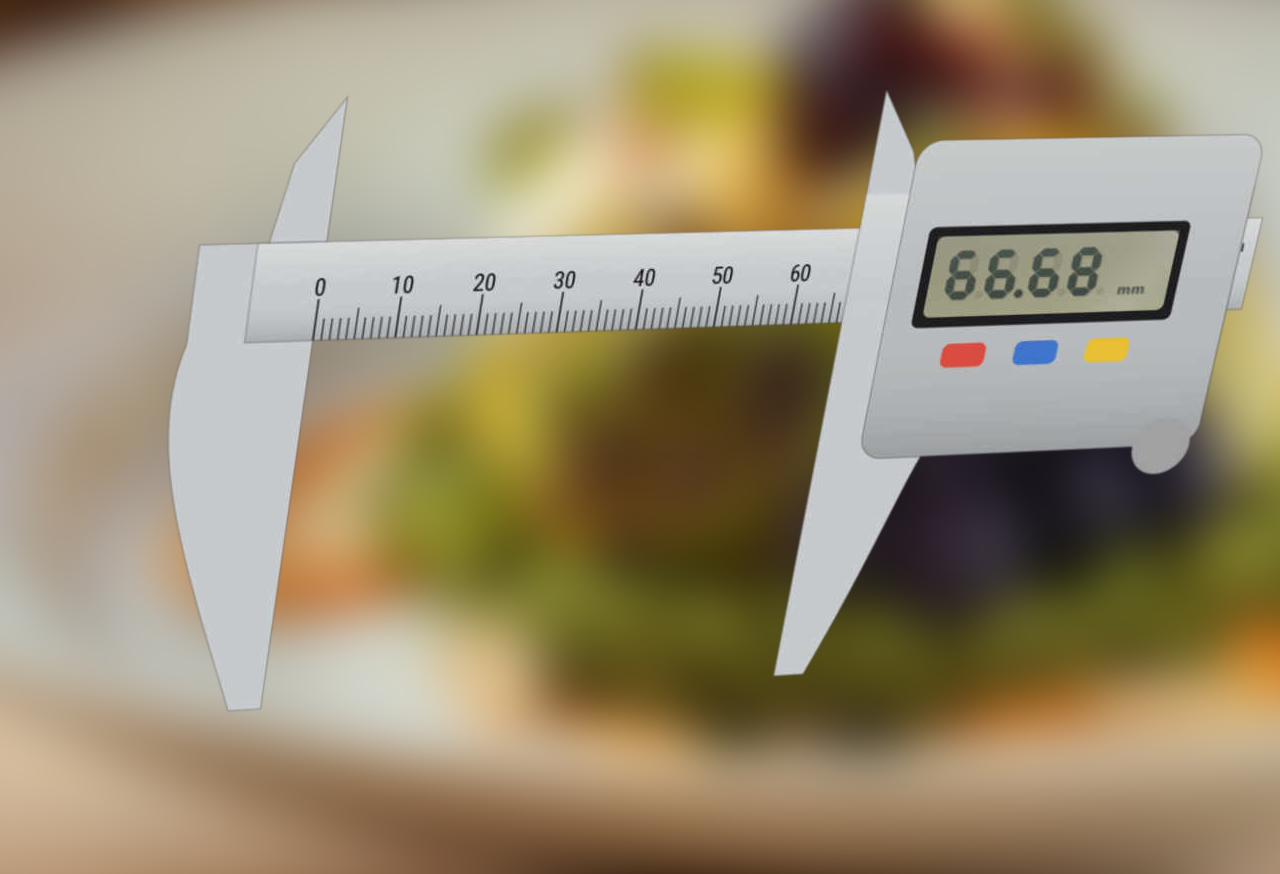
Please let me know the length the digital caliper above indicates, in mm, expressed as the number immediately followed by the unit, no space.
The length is 66.68mm
